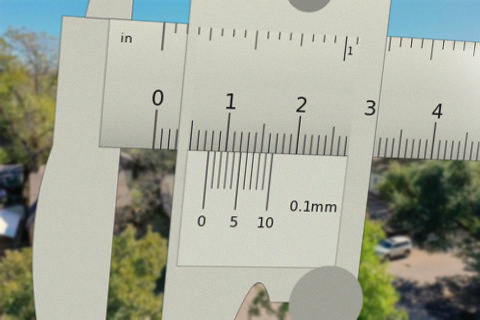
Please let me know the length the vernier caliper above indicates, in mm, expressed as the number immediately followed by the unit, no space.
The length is 7.6mm
